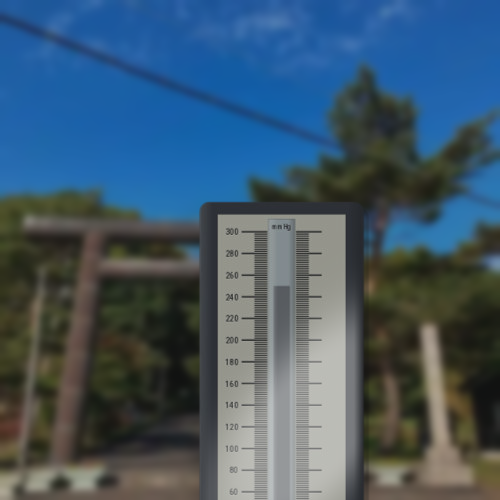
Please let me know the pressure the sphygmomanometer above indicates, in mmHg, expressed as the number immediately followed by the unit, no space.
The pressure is 250mmHg
